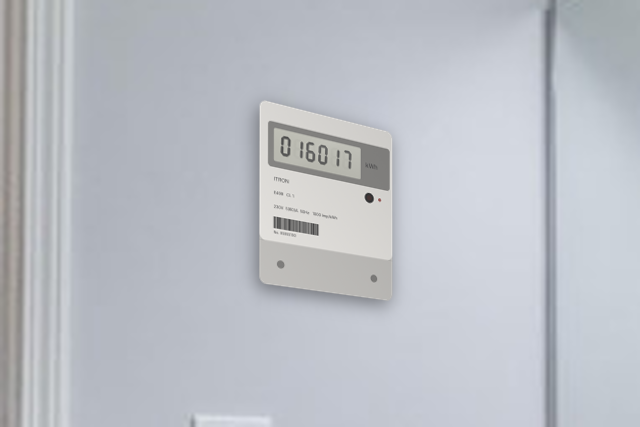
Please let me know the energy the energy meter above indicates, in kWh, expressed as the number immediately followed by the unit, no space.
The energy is 16017kWh
